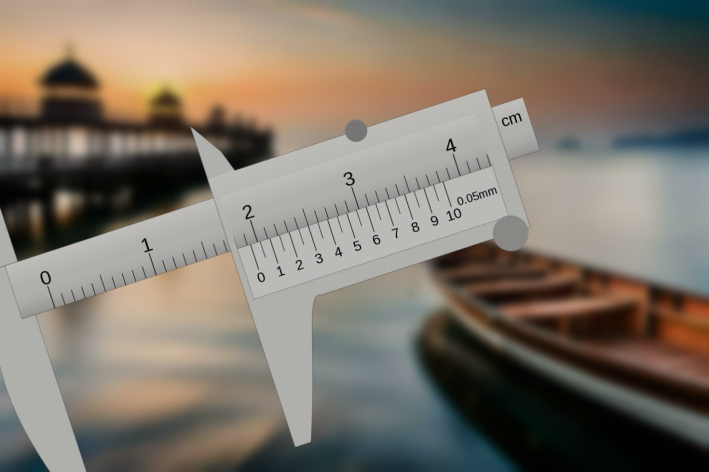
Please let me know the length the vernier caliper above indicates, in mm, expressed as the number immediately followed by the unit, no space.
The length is 19.3mm
